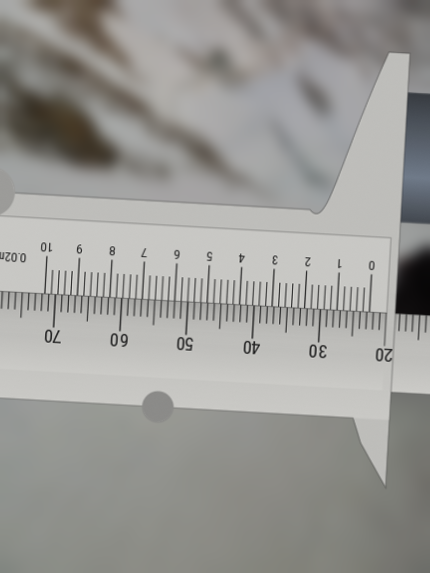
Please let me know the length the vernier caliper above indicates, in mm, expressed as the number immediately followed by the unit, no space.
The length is 22.6mm
